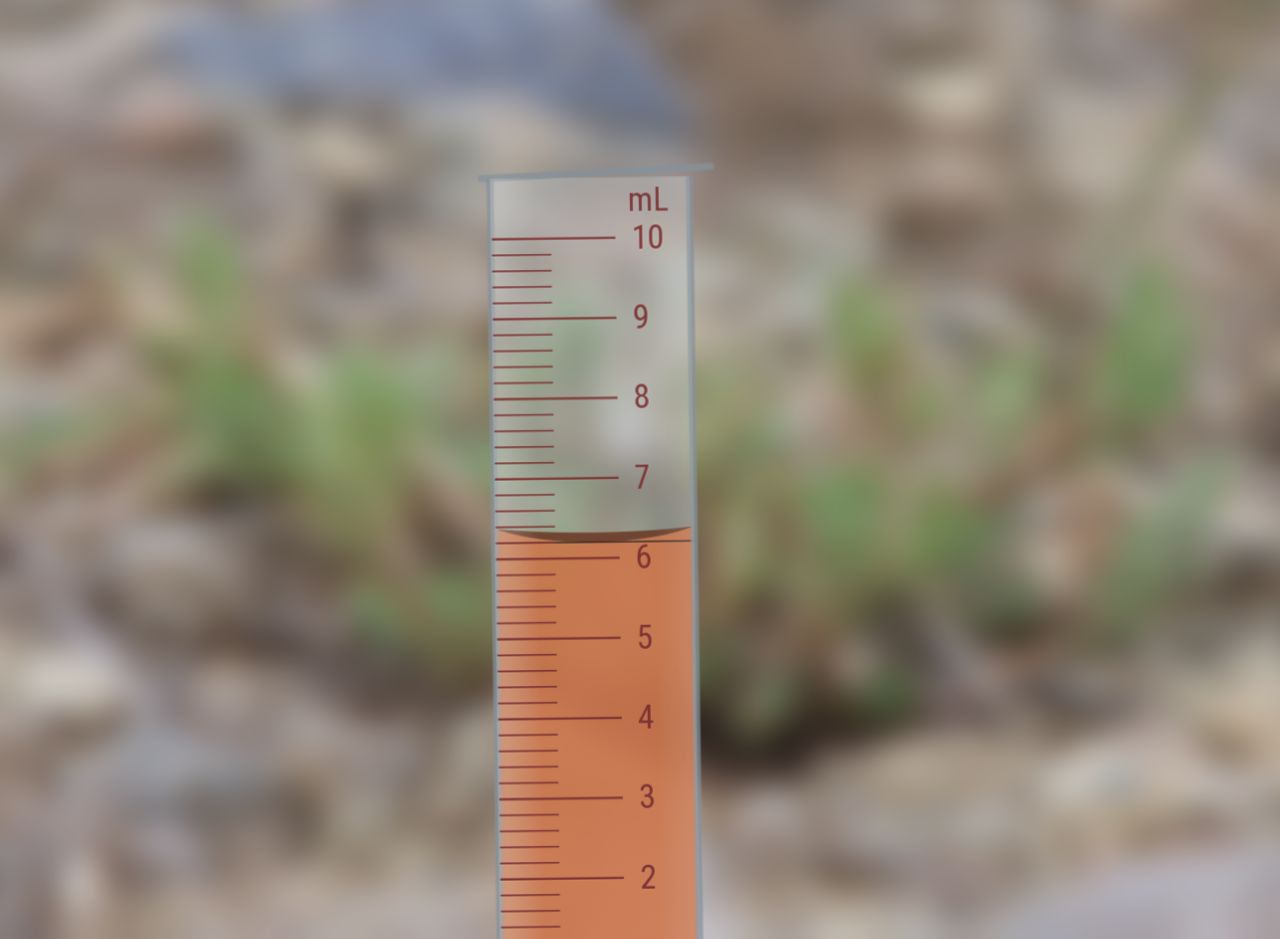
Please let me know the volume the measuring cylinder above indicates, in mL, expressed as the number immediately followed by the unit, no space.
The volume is 6.2mL
